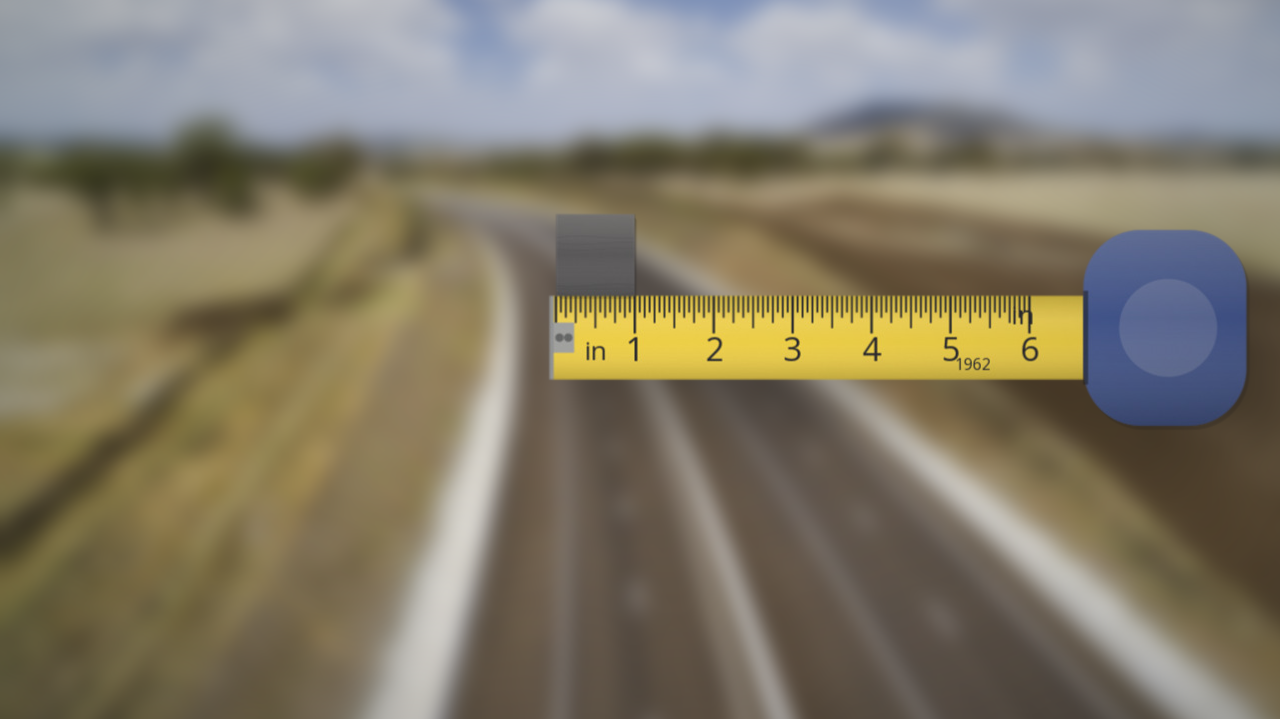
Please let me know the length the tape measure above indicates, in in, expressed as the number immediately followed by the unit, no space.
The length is 1in
